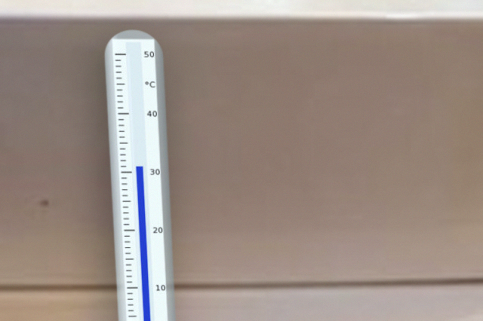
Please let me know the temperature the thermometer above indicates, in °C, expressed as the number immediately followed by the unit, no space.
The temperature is 31°C
